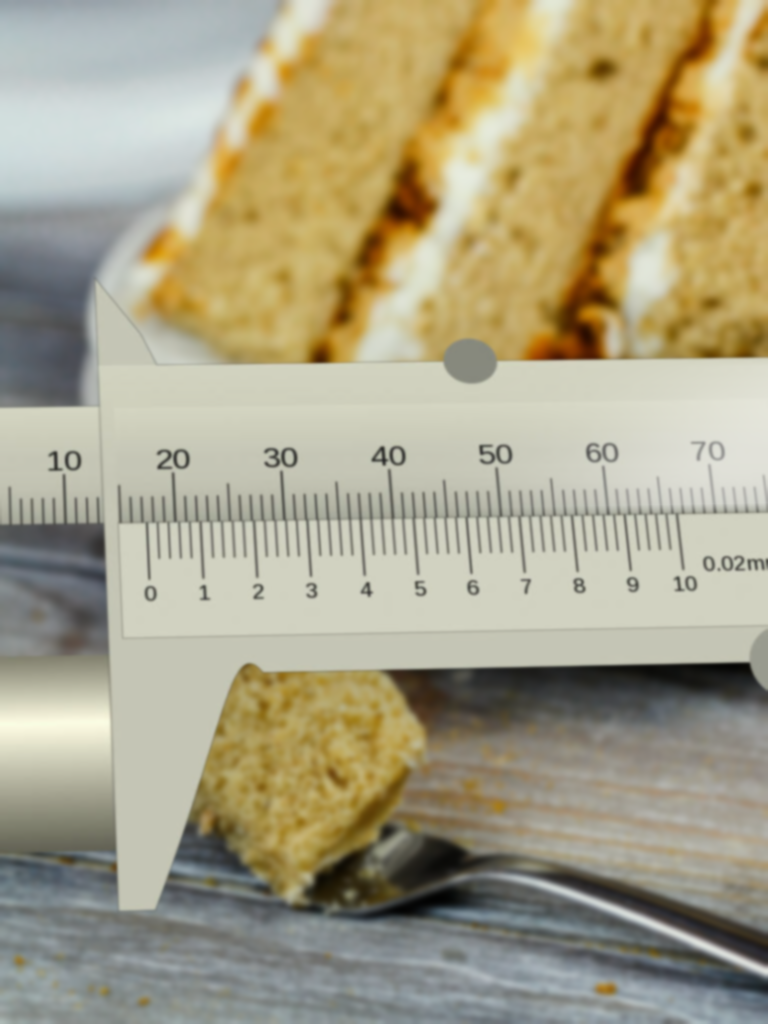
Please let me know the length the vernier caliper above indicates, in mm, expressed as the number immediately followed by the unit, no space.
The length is 17.4mm
